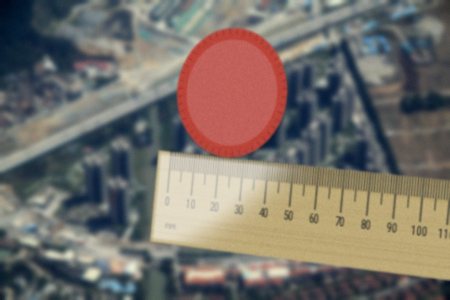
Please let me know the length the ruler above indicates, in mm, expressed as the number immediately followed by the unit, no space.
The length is 45mm
